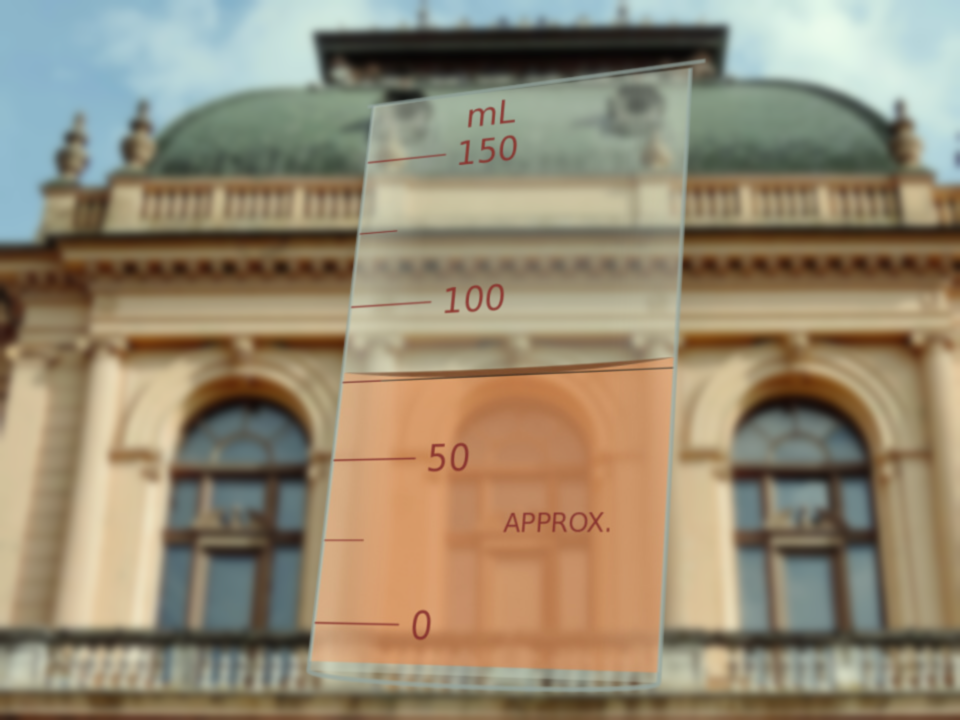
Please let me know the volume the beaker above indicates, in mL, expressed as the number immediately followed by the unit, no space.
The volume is 75mL
